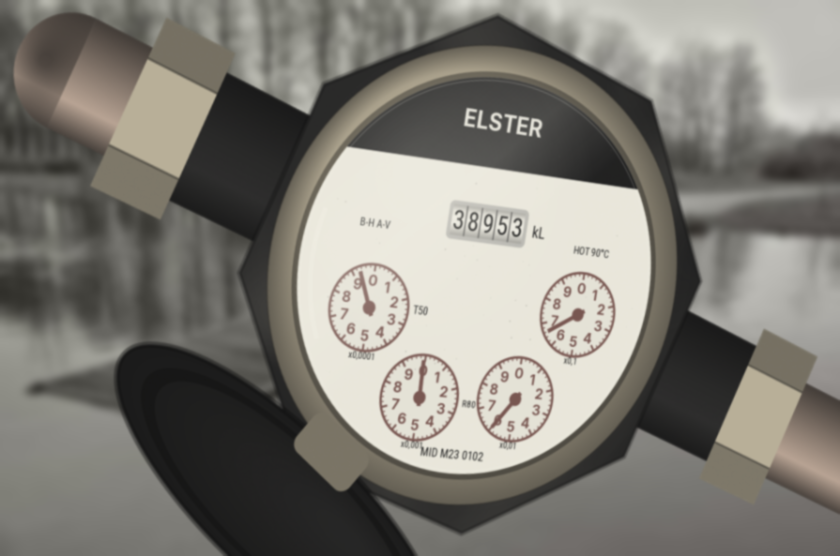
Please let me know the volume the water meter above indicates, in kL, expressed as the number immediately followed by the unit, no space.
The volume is 38953.6599kL
